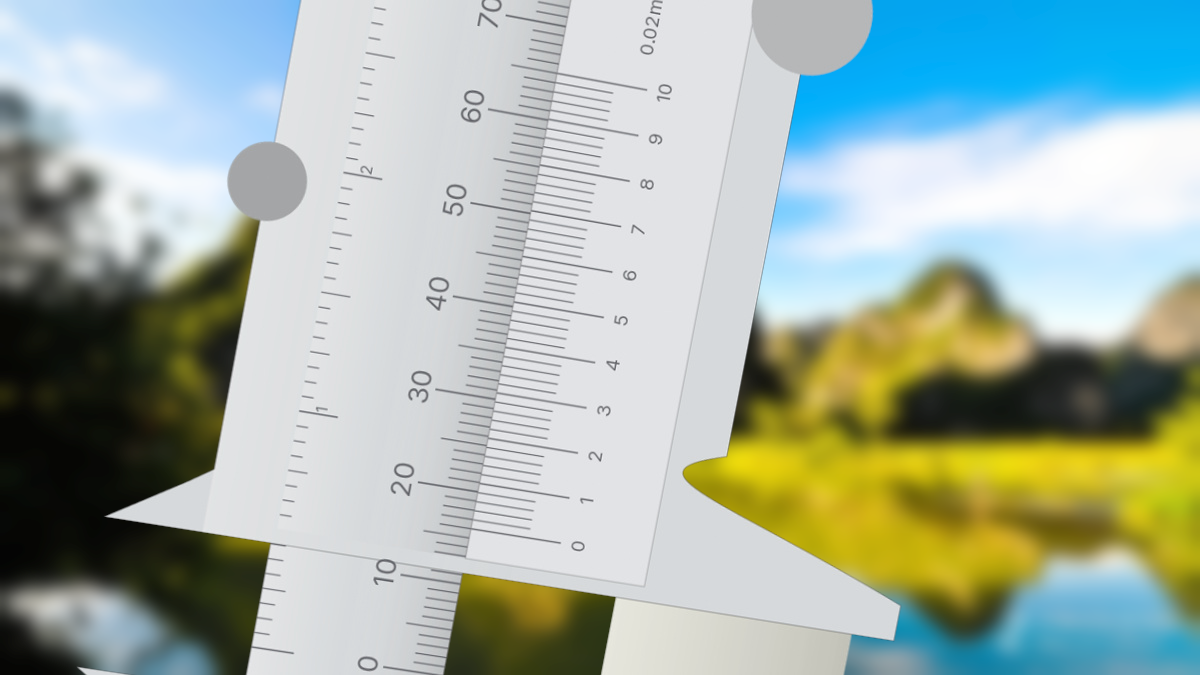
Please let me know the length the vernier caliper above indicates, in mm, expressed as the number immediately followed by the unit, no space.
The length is 16.0mm
